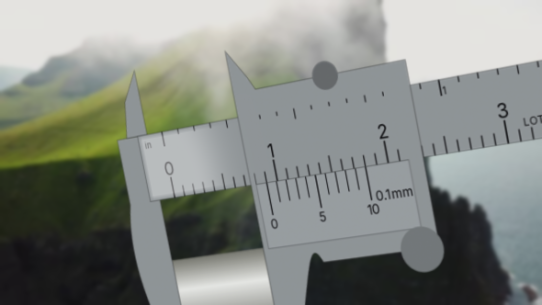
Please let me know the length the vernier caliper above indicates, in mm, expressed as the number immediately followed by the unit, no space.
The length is 9.0mm
